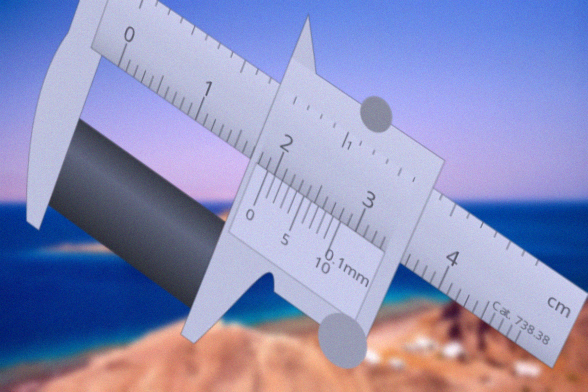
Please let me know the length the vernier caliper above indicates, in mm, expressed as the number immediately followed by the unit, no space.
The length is 19.2mm
